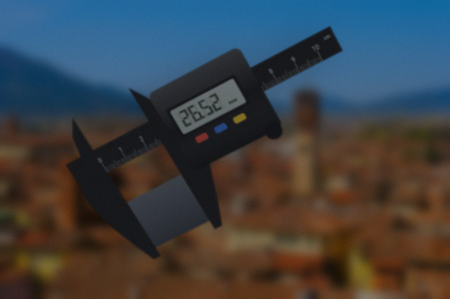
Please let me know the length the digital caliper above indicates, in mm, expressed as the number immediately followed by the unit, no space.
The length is 26.52mm
